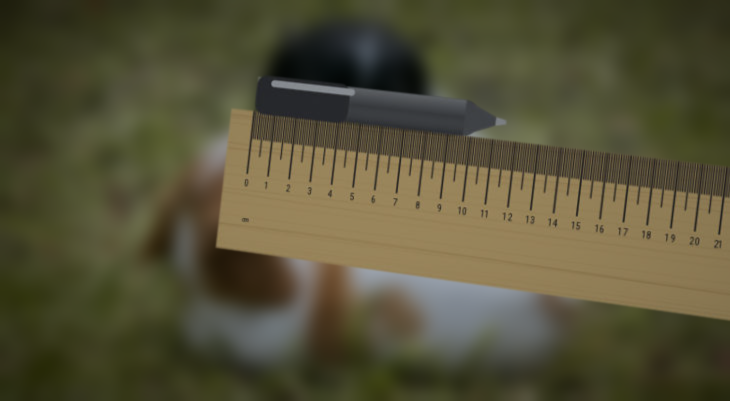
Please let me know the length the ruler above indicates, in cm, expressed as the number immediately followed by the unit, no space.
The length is 11.5cm
